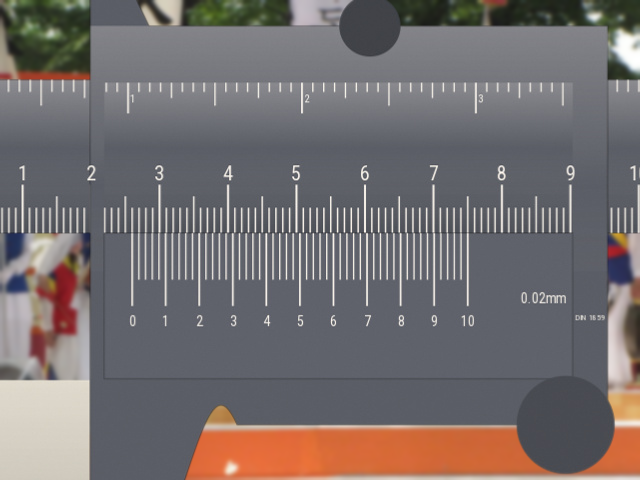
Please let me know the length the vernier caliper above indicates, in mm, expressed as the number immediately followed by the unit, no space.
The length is 26.0mm
